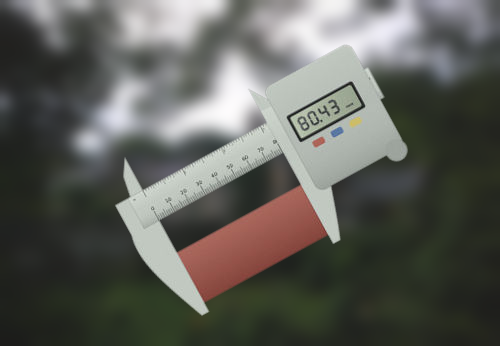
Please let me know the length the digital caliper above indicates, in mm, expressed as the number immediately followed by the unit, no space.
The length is 80.43mm
